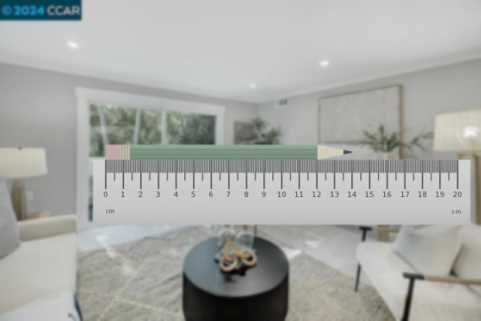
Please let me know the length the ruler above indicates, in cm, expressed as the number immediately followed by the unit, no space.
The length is 14cm
